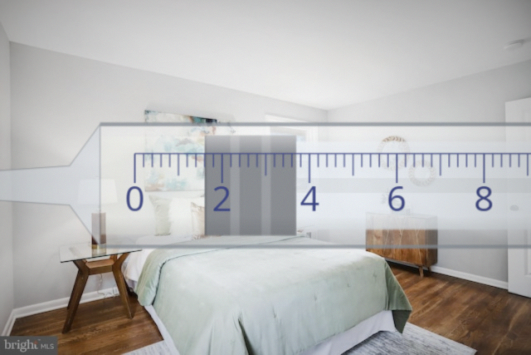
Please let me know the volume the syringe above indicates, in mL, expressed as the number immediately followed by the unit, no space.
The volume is 1.6mL
